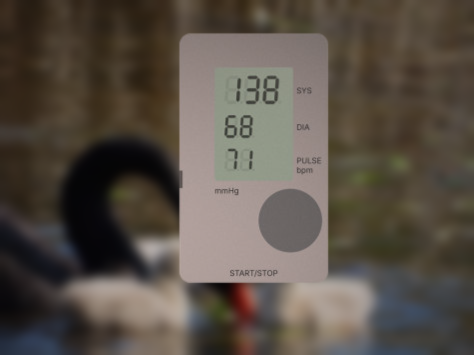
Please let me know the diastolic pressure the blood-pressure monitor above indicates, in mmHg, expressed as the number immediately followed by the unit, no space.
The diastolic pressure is 68mmHg
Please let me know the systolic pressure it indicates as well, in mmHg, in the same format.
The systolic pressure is 138mmHg
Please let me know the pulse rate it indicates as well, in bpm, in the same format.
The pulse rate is 71bpm
